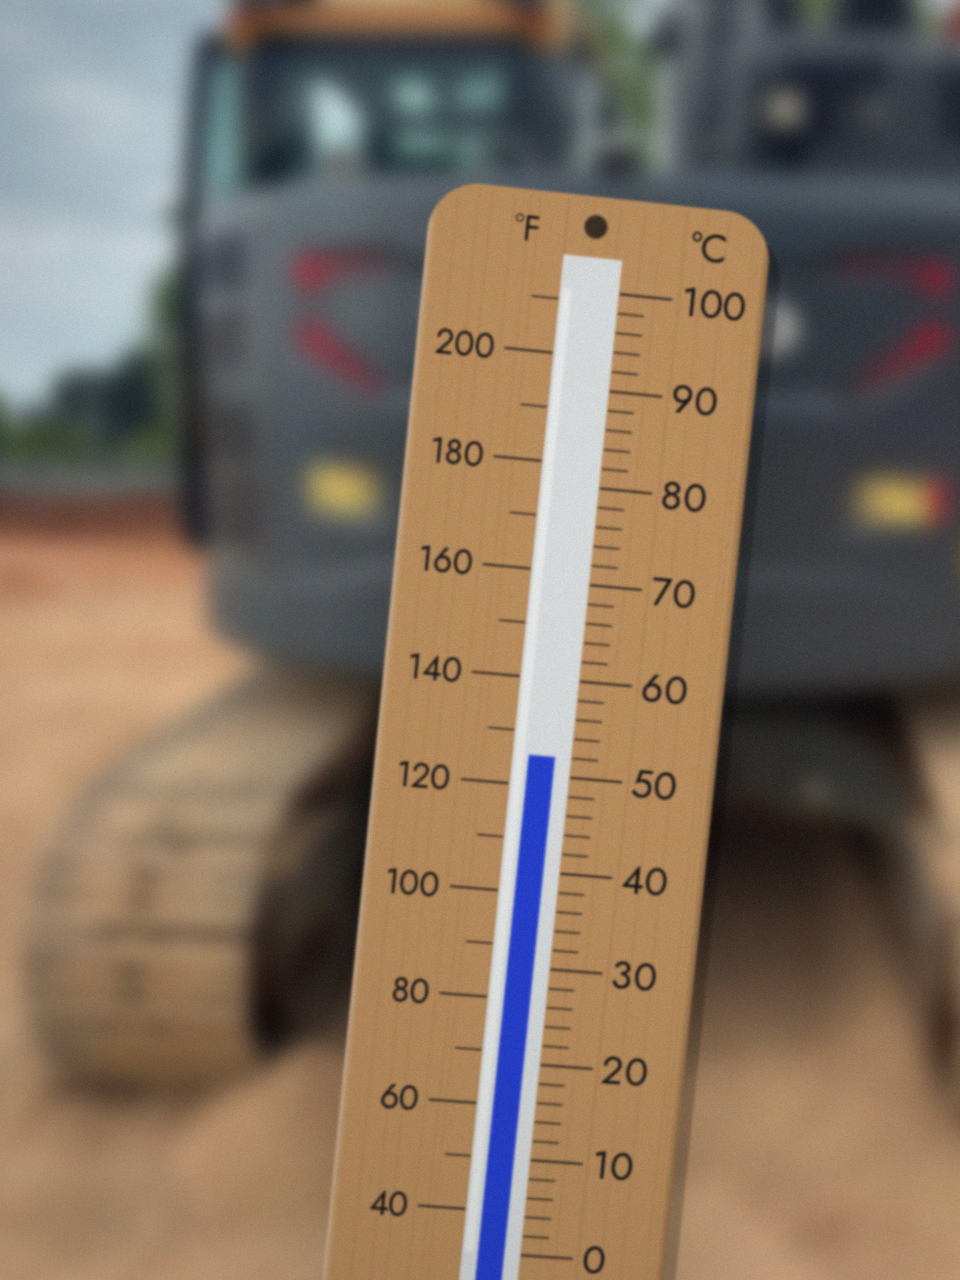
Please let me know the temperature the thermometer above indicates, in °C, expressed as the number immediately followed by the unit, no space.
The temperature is 52°C
